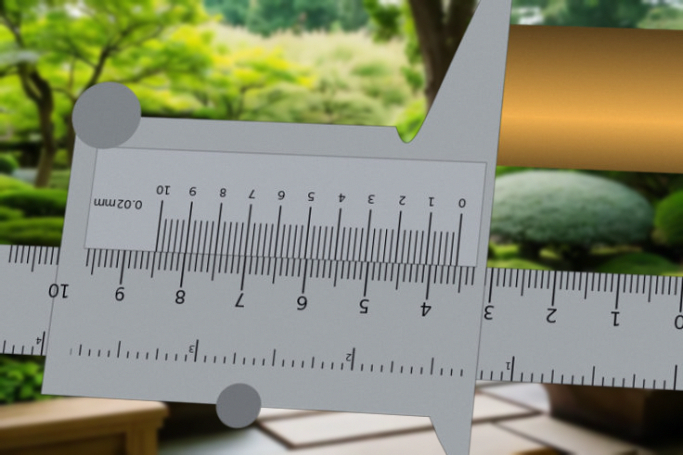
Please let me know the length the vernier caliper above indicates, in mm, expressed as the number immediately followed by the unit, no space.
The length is 35.8mm
